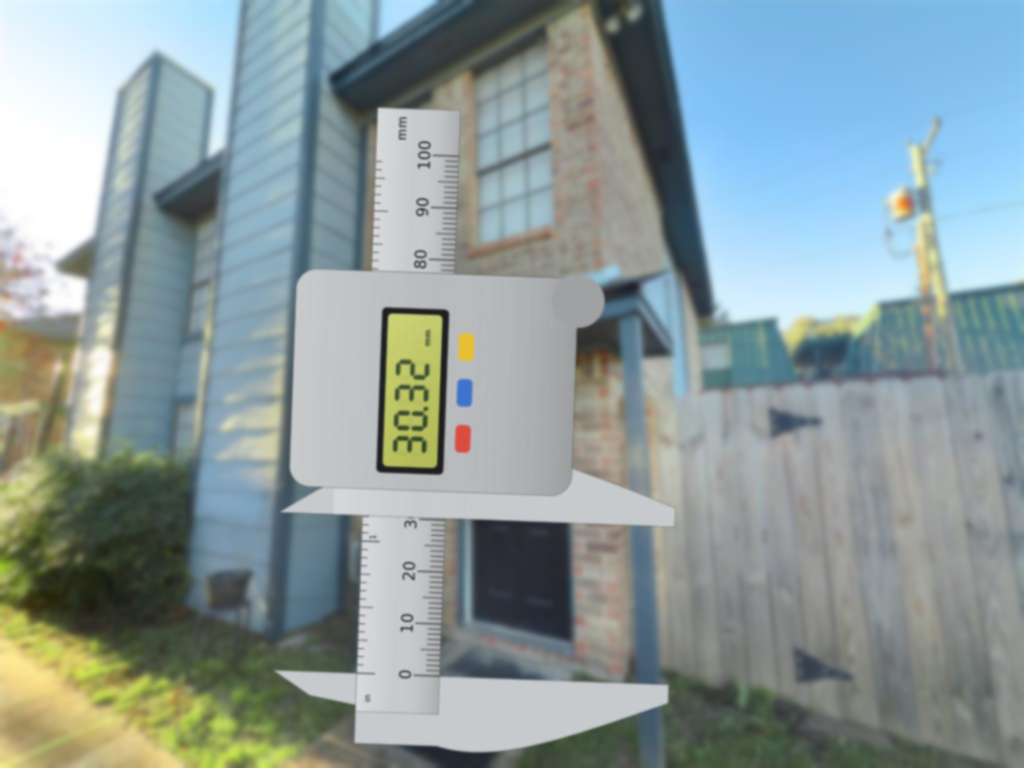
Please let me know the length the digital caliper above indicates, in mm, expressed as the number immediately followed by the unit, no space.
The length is 30.32mm
